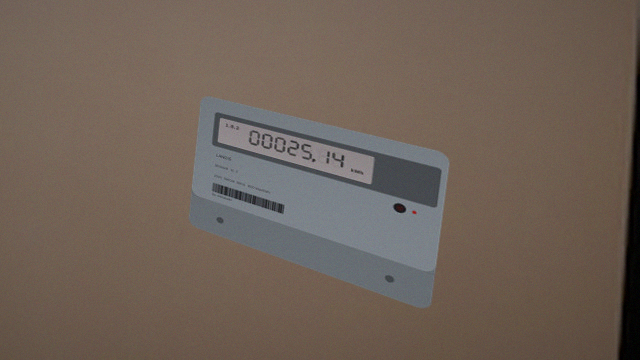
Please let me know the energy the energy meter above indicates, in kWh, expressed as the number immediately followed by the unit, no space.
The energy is 25.14kWh
